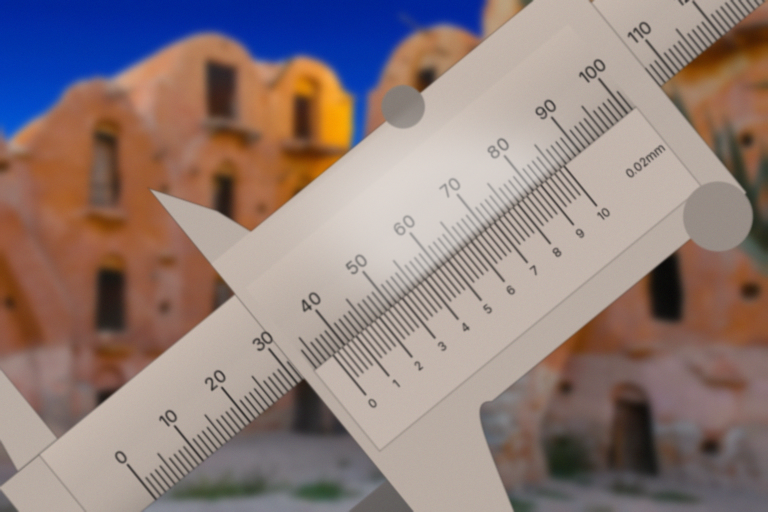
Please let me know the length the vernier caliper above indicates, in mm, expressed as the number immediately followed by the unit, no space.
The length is 37.5mm
